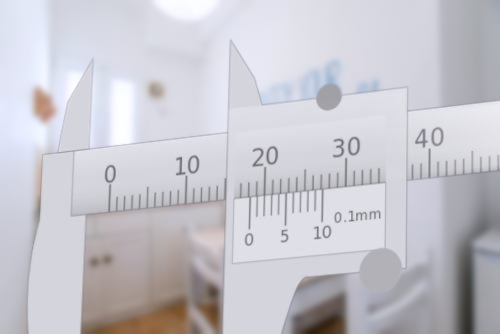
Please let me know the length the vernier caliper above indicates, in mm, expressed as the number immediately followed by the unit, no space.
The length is 18.2mm
